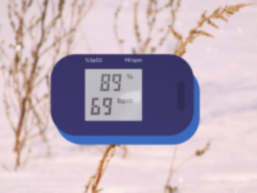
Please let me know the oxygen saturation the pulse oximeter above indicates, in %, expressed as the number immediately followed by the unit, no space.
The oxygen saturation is 89%
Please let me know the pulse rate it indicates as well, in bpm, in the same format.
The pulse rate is 69bpm
